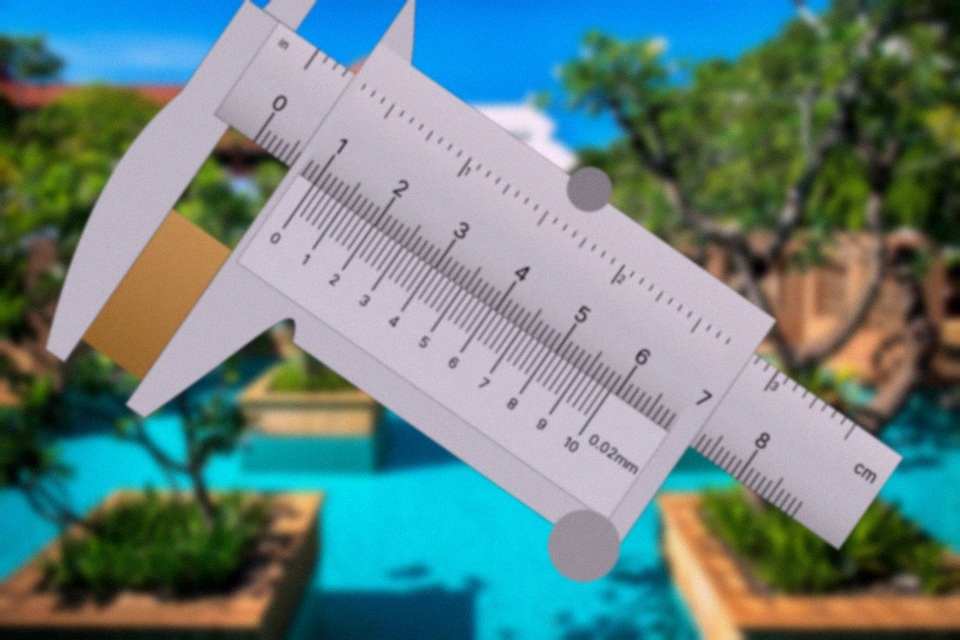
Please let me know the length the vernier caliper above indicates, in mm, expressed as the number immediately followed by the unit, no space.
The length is 10.0mm
